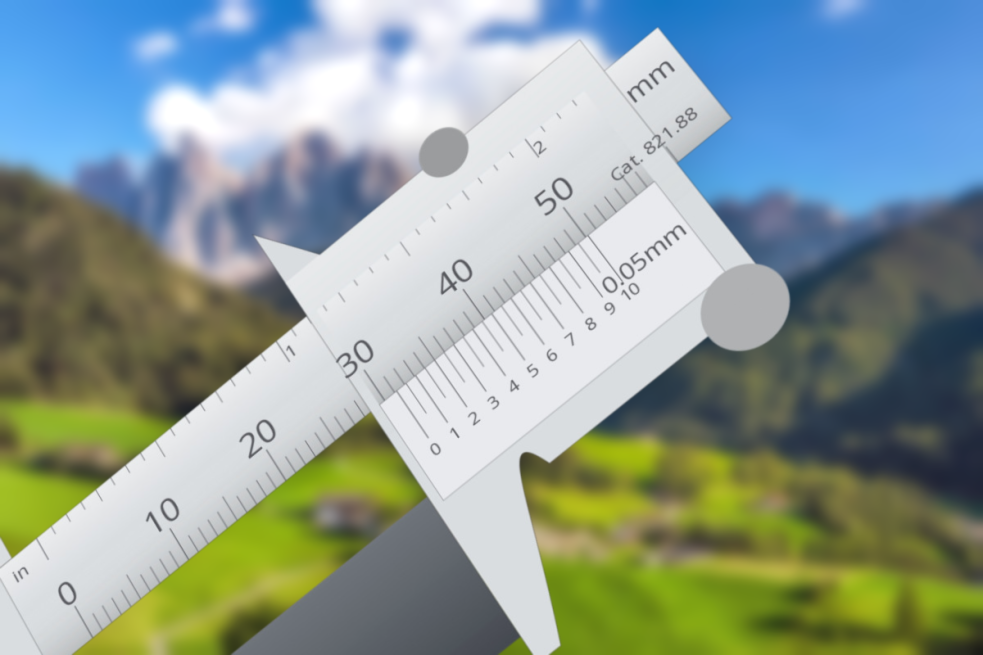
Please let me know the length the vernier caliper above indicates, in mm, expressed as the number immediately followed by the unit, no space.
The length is 31.2mm
